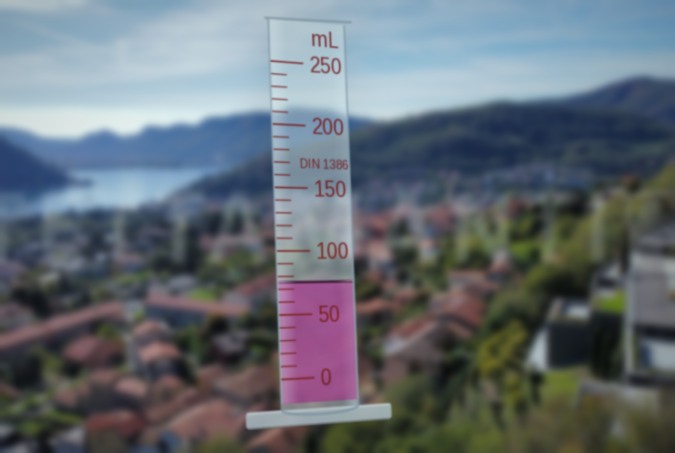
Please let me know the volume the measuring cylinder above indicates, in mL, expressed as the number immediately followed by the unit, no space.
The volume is 75mL
